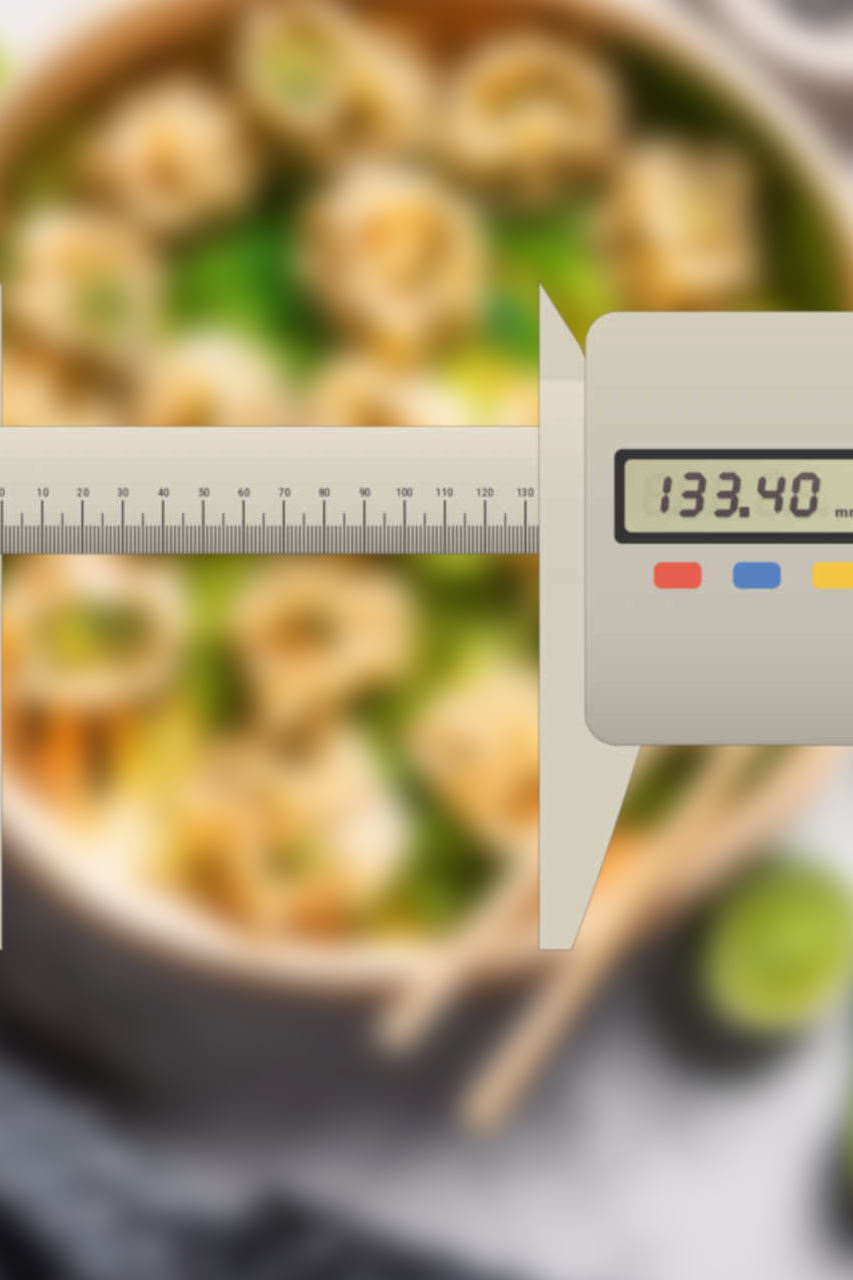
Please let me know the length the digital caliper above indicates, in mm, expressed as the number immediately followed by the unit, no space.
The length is 133.40mm
